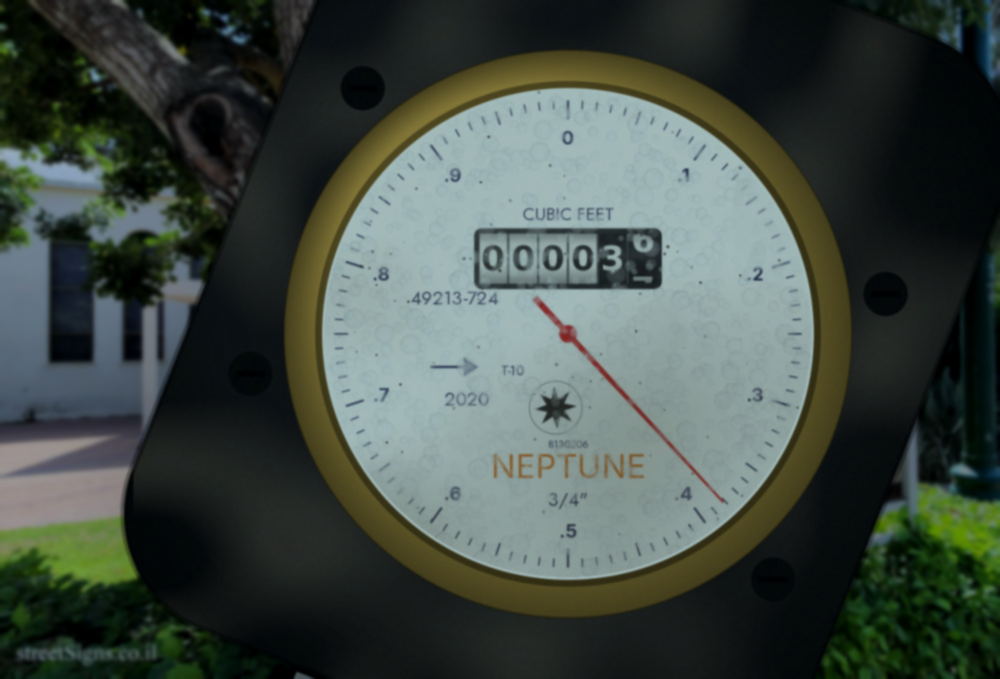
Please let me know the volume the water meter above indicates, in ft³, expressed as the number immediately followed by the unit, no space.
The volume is 36.38ft³
